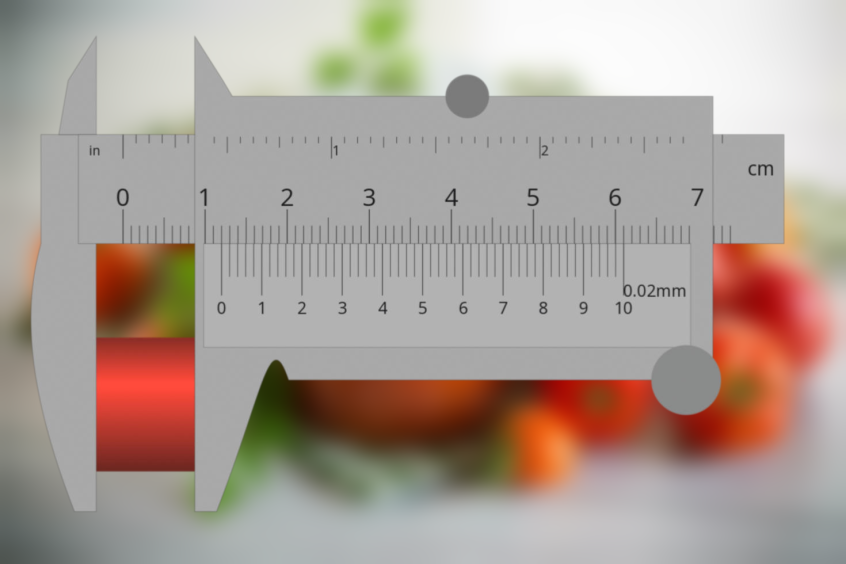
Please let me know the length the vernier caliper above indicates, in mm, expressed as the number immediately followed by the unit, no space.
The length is 12.0mm
